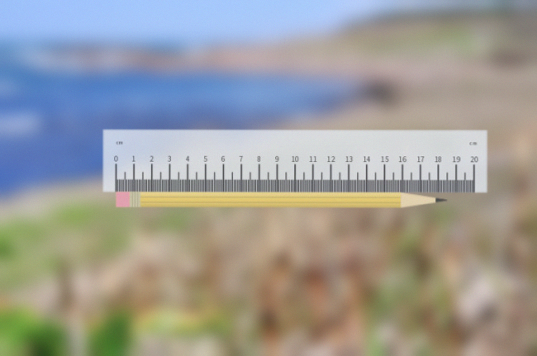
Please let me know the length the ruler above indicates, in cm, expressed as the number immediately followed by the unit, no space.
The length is 18.5cm
